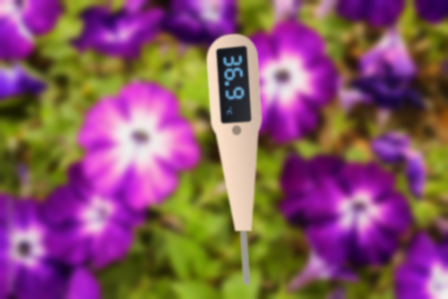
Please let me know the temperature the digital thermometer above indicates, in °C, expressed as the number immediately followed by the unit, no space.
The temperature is 36.9°C
